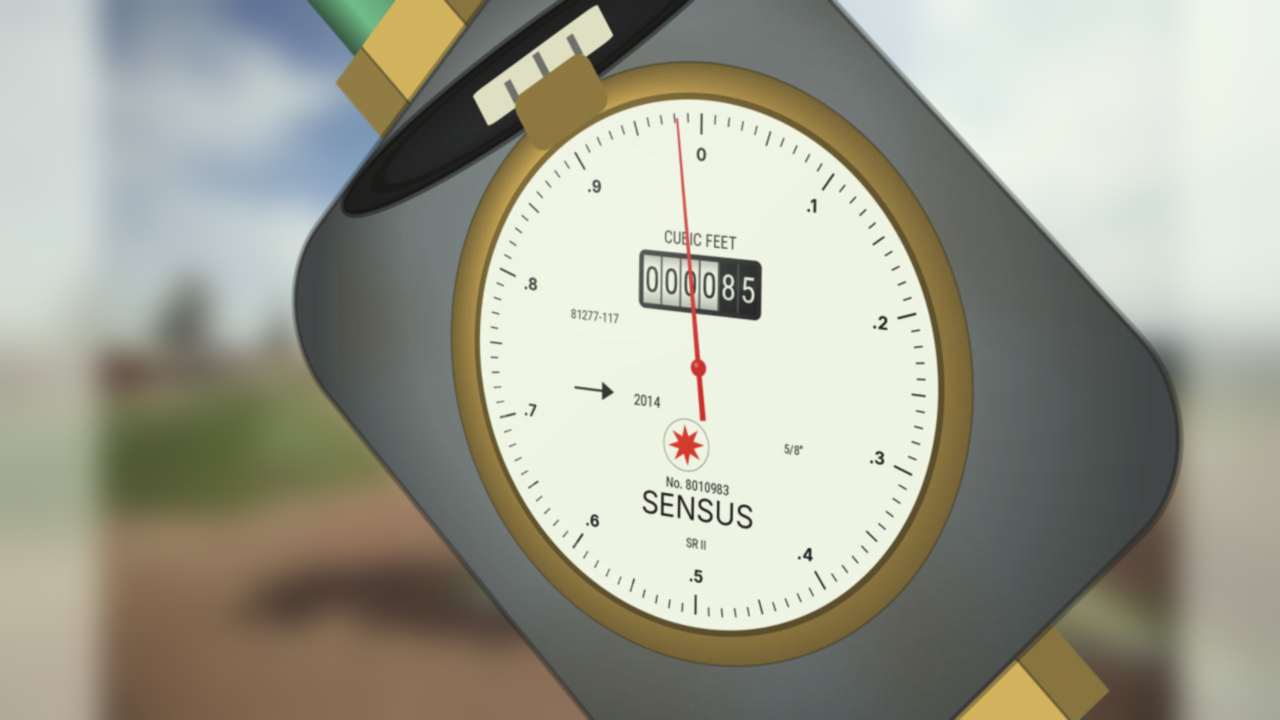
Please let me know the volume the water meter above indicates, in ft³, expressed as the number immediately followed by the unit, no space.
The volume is 84.98ft³
